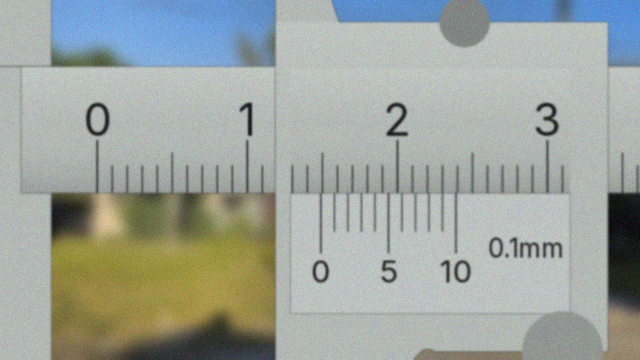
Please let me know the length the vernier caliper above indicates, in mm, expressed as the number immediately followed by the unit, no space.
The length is 14.9mm
